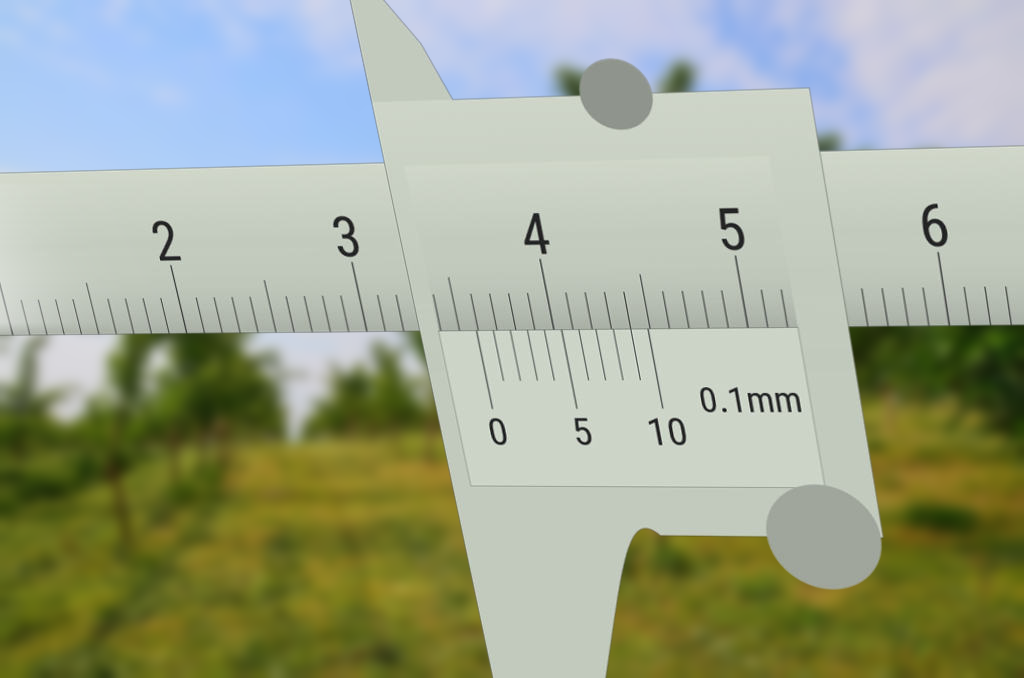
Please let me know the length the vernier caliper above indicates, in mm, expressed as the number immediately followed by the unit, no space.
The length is 35.9mm
